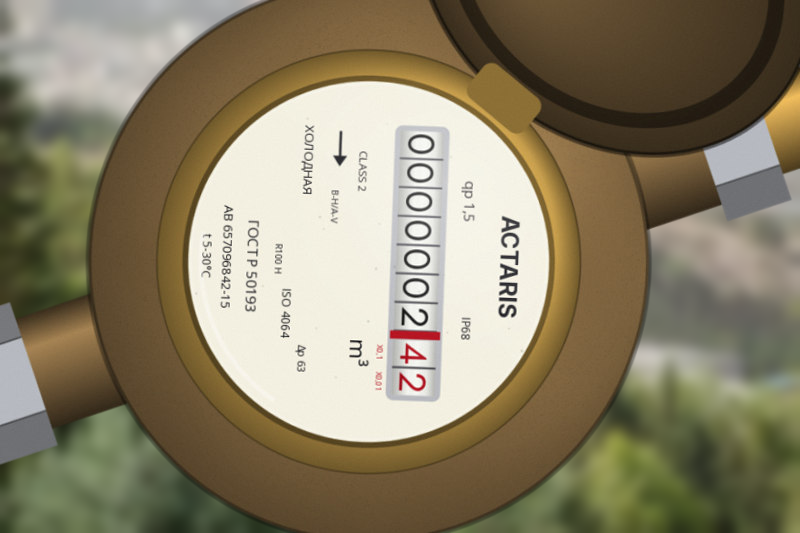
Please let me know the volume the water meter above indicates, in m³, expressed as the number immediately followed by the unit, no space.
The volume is 2.42m³
